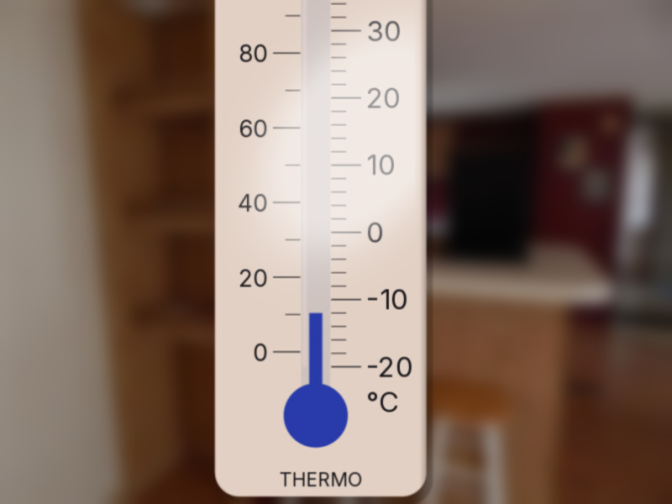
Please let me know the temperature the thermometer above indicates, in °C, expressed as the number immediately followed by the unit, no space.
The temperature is -12°C
